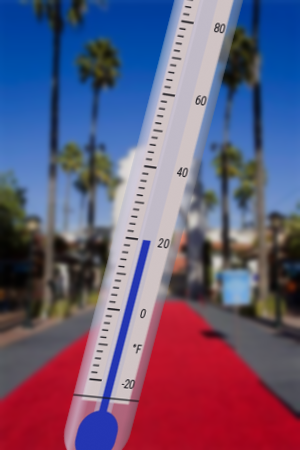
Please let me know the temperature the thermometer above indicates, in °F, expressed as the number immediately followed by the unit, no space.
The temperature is 20°F
